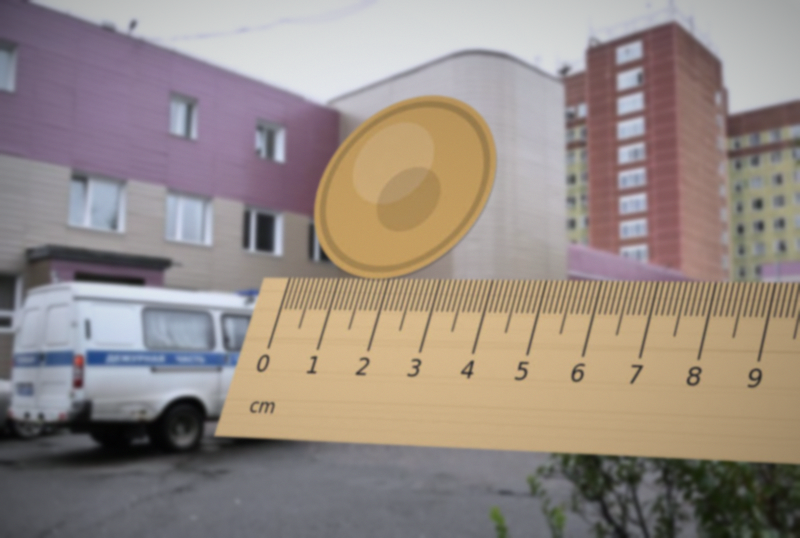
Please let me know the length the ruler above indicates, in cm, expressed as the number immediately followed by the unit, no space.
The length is 3.5cm
